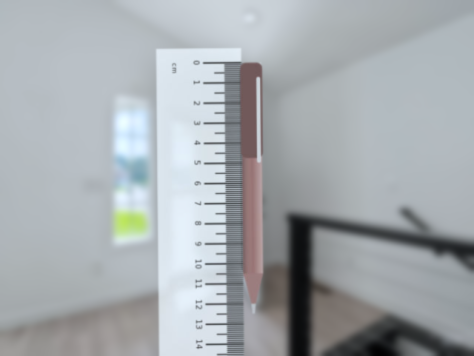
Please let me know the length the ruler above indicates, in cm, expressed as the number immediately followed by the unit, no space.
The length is 12.5cm
